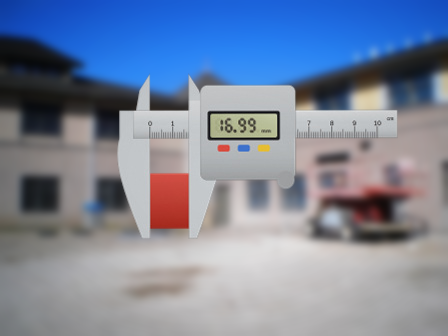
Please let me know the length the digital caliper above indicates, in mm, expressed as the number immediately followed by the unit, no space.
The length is 16.99mm
